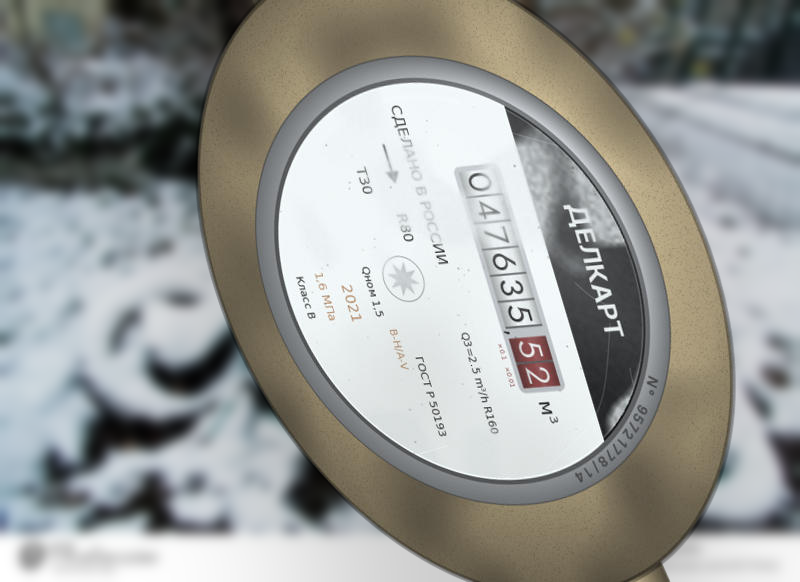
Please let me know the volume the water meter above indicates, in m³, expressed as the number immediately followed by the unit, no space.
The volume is 47635.52m³
